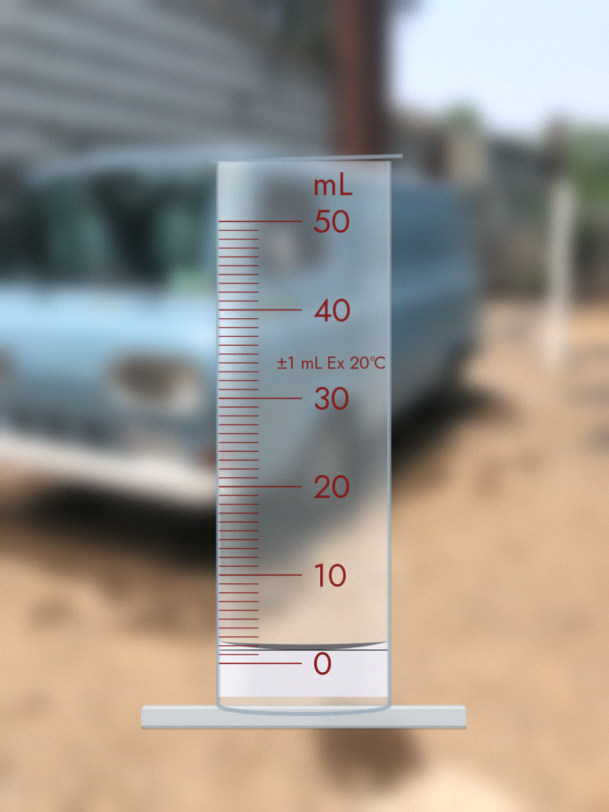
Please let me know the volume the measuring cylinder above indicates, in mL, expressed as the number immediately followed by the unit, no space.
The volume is 1.5mL
